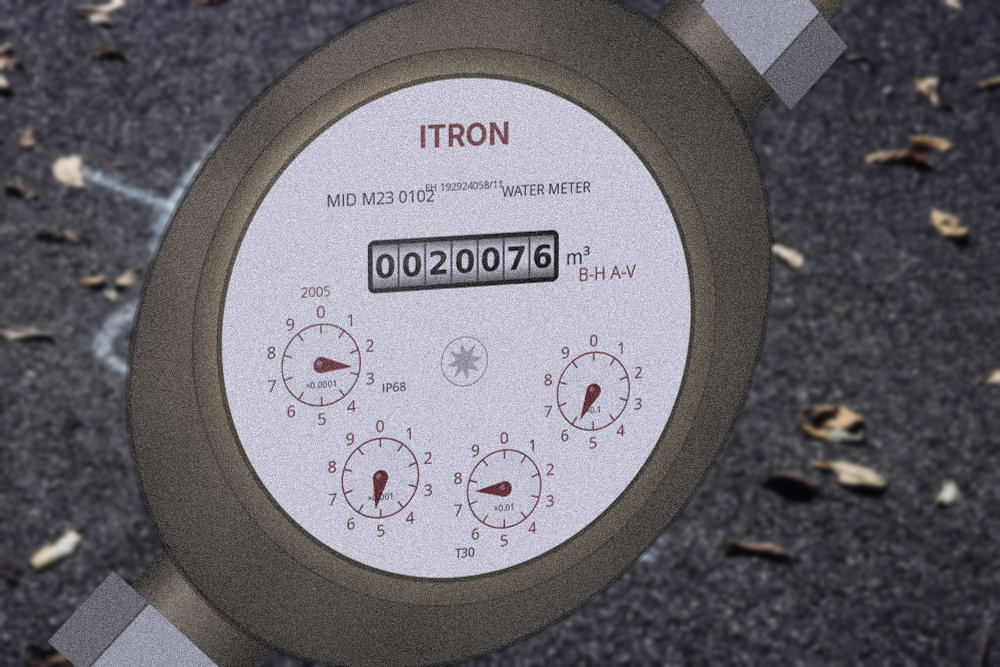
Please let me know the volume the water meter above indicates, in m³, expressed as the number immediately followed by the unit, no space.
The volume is 20076.5752m³
